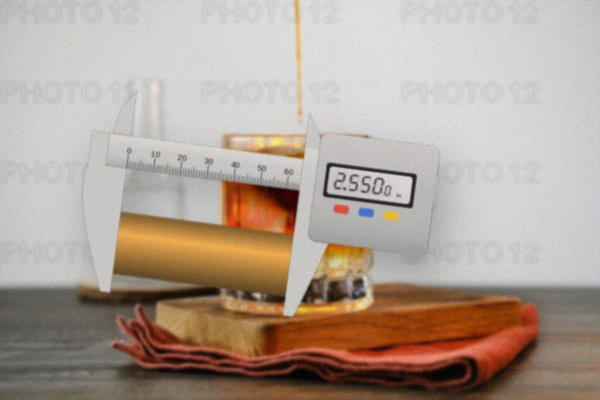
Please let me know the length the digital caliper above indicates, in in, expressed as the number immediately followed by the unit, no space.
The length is 2.5500in
